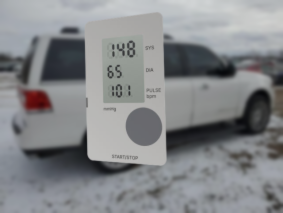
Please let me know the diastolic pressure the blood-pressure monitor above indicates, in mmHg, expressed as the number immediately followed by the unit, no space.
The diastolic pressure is 65mmHg
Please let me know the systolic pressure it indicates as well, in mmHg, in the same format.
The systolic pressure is 148mmHg
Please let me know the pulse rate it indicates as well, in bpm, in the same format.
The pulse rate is 101bpm
